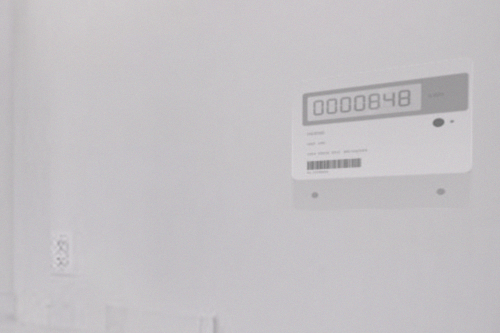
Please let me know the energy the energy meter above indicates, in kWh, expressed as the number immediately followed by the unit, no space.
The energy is 848kWh
